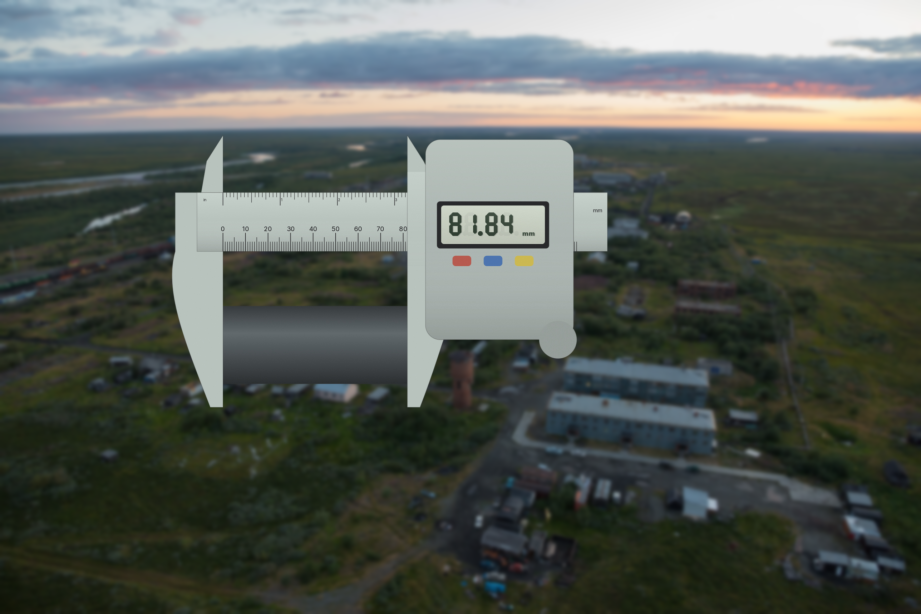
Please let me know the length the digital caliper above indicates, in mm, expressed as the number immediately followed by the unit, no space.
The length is 81.84mm
